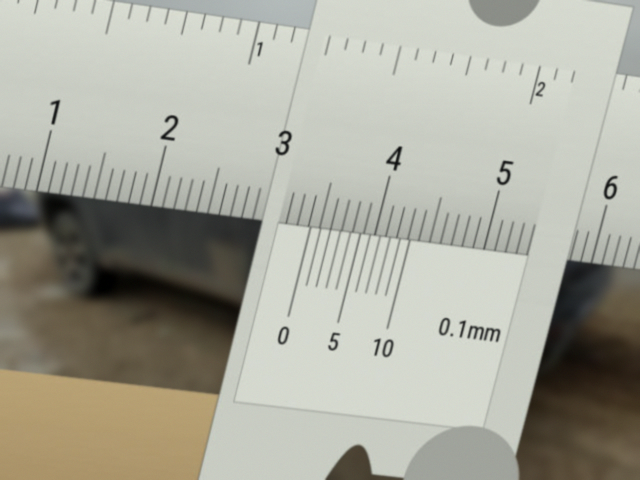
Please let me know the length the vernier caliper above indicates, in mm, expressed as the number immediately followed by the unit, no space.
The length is 34.2mm
